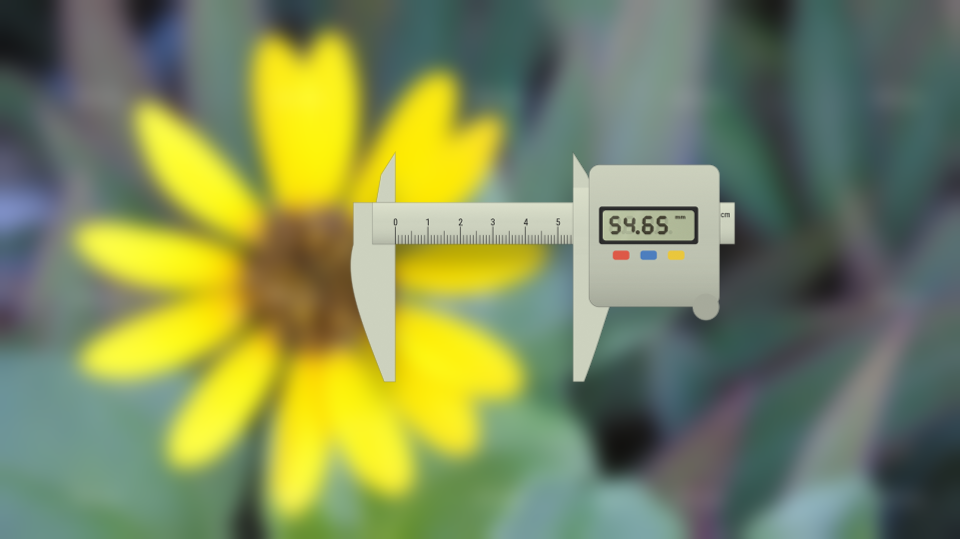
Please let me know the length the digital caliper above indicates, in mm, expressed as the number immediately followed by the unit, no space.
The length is 54.65mm
